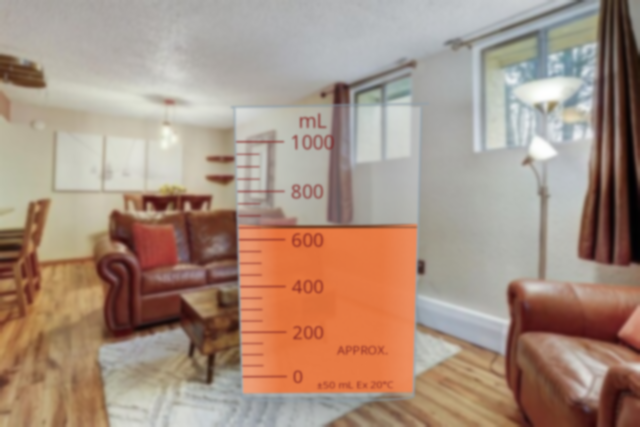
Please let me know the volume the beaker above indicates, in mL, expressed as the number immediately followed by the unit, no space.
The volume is 650mL
